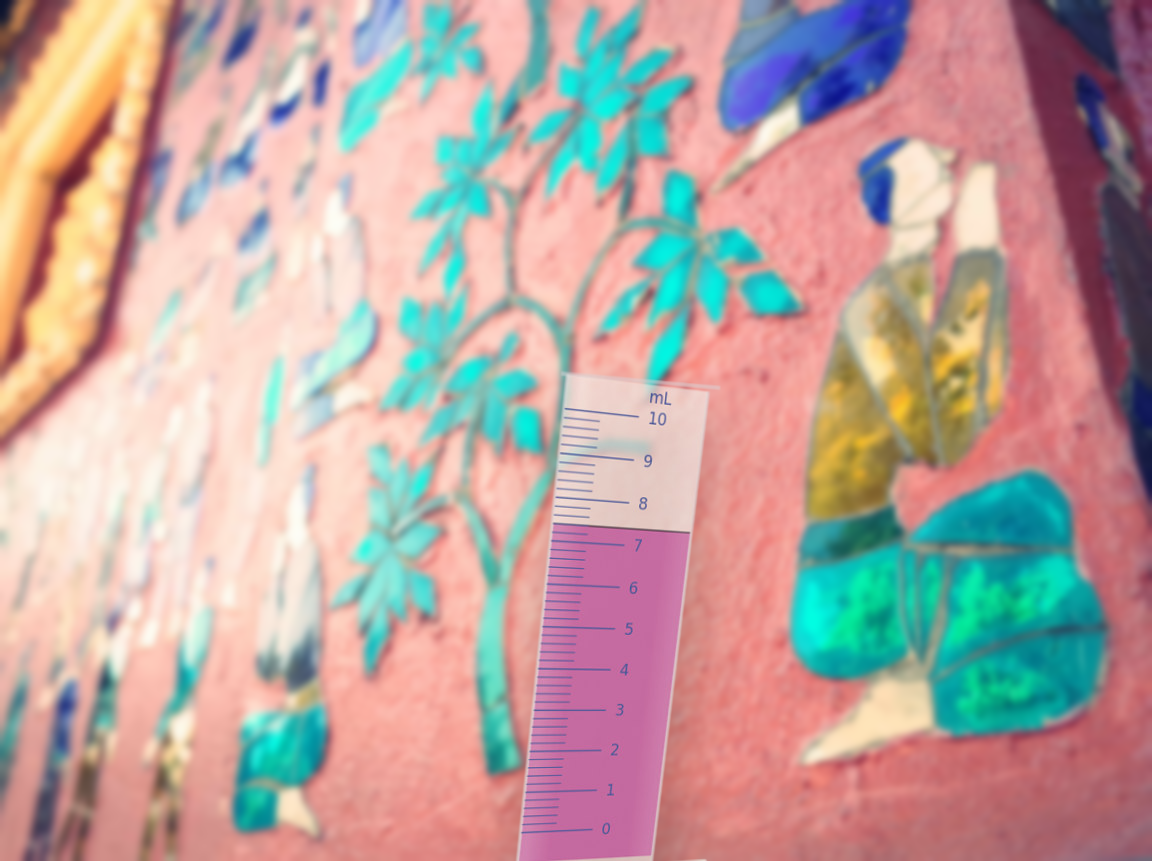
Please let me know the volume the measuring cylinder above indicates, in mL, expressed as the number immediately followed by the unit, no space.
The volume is 7.4mL
